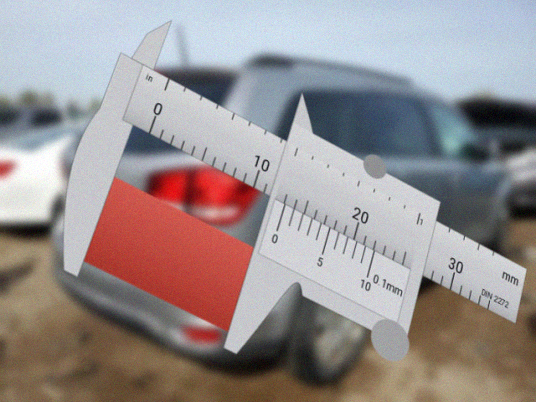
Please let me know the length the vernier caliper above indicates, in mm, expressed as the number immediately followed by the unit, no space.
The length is 13.1mm
